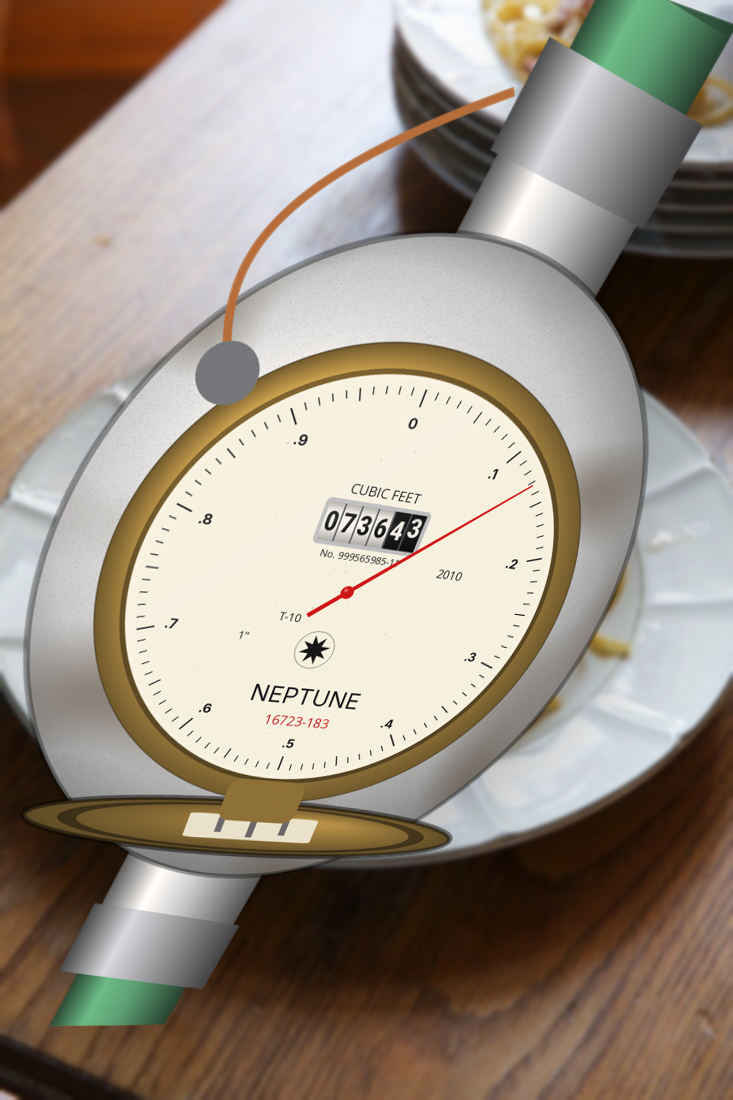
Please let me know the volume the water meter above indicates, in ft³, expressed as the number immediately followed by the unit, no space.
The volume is 73643.13ft³
